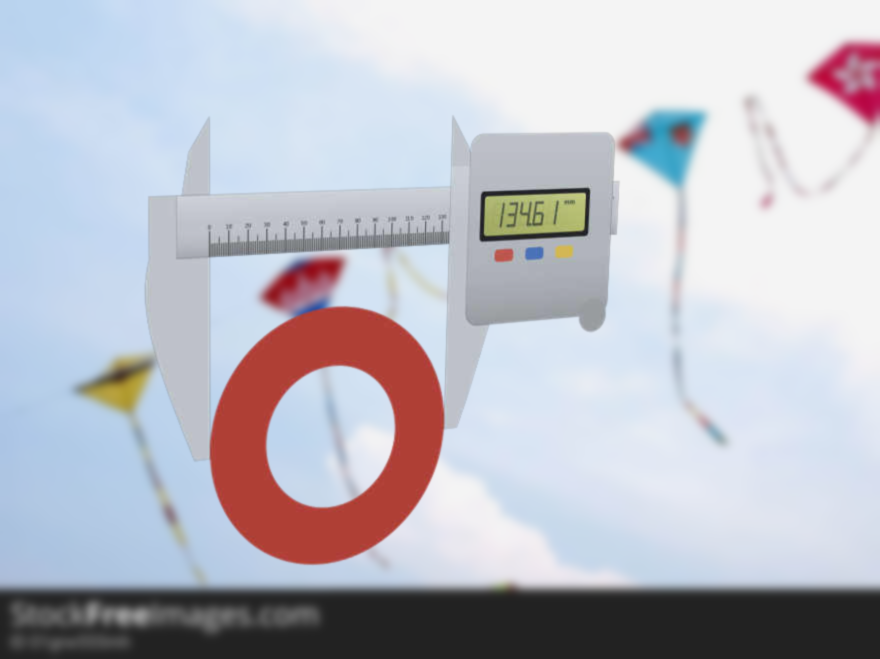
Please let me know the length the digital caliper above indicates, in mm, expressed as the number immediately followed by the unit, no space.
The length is 134.61mm
